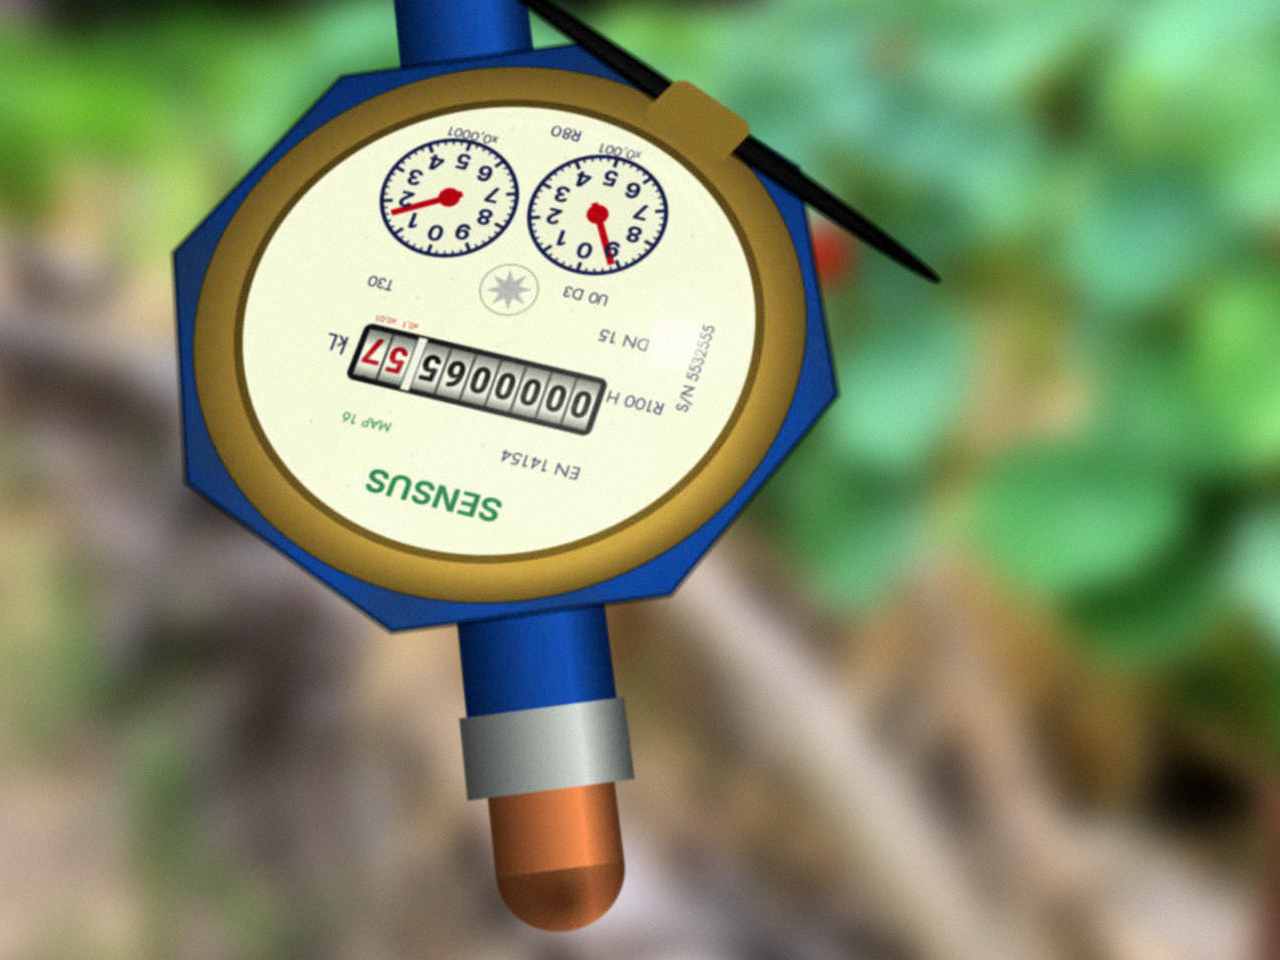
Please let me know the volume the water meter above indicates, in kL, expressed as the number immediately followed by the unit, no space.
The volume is 65.5691kL
